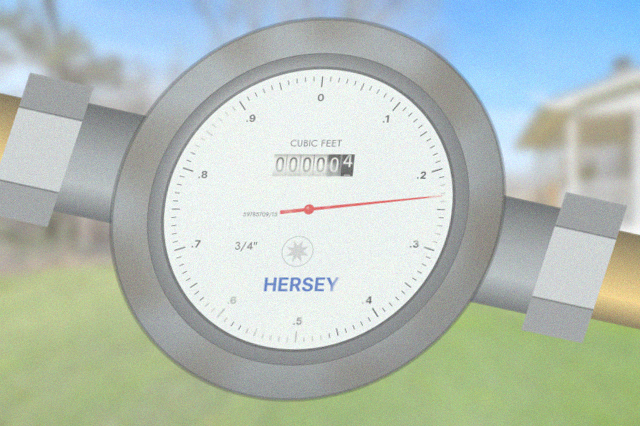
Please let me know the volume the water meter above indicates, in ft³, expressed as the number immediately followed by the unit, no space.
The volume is 4.23ft³
